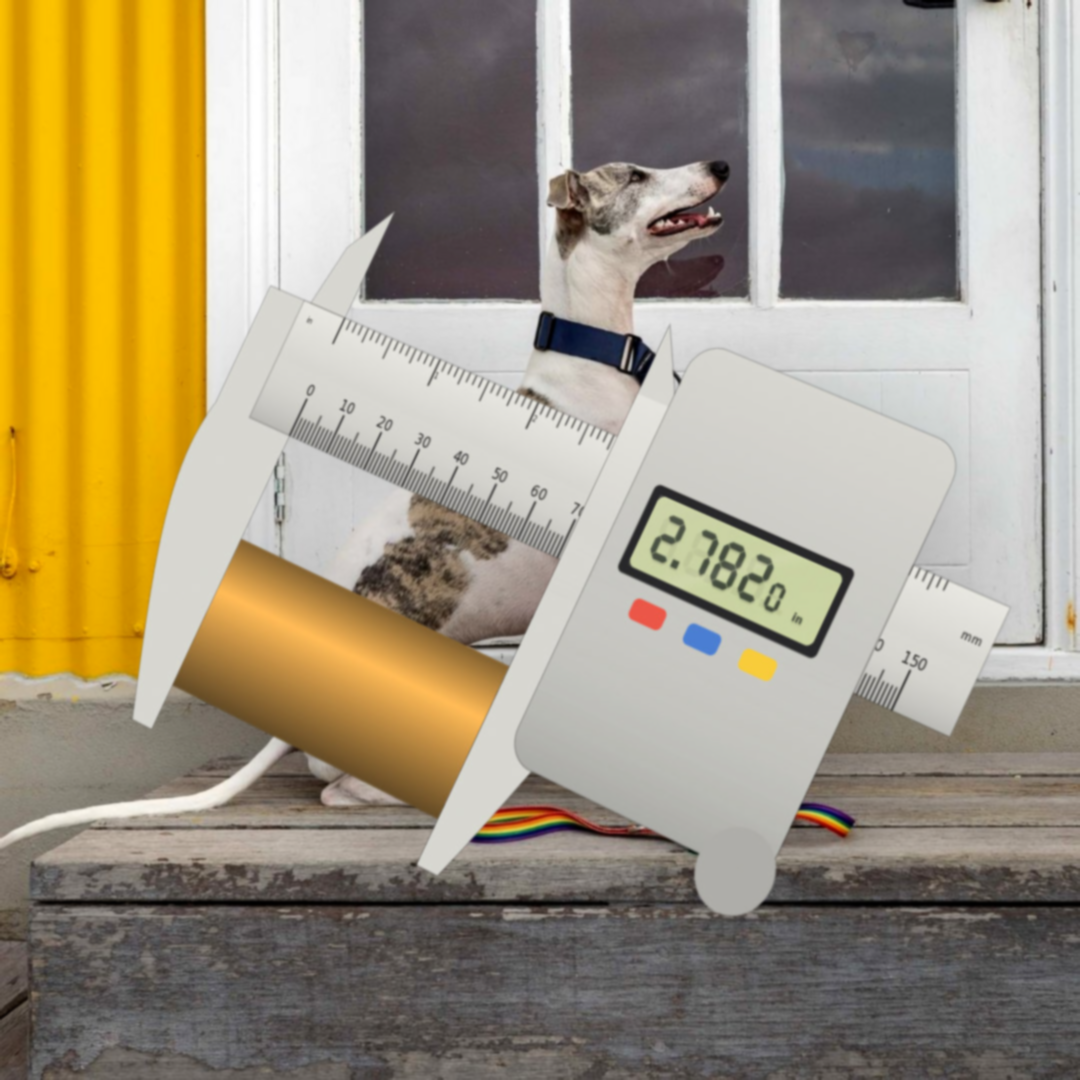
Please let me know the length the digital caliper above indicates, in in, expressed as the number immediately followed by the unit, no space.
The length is 2.7820in
